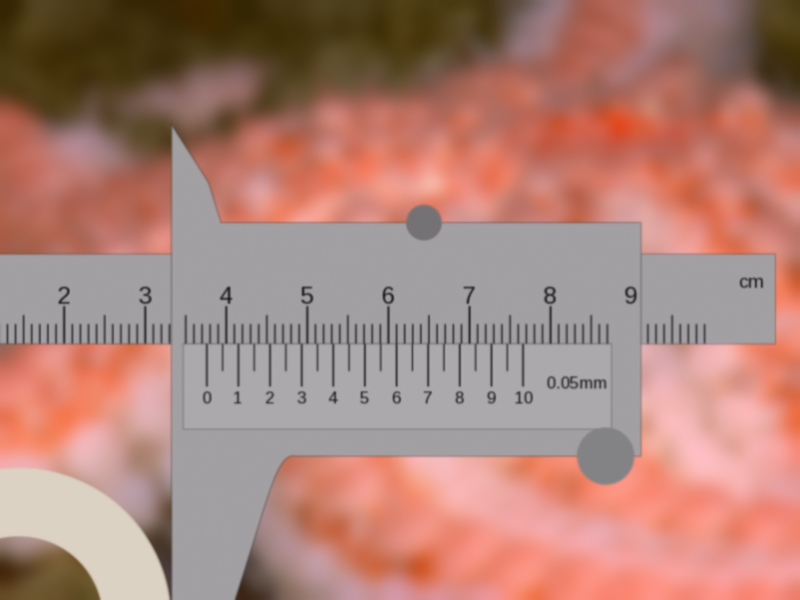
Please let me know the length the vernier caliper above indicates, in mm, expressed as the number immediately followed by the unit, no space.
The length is 37.6mm
